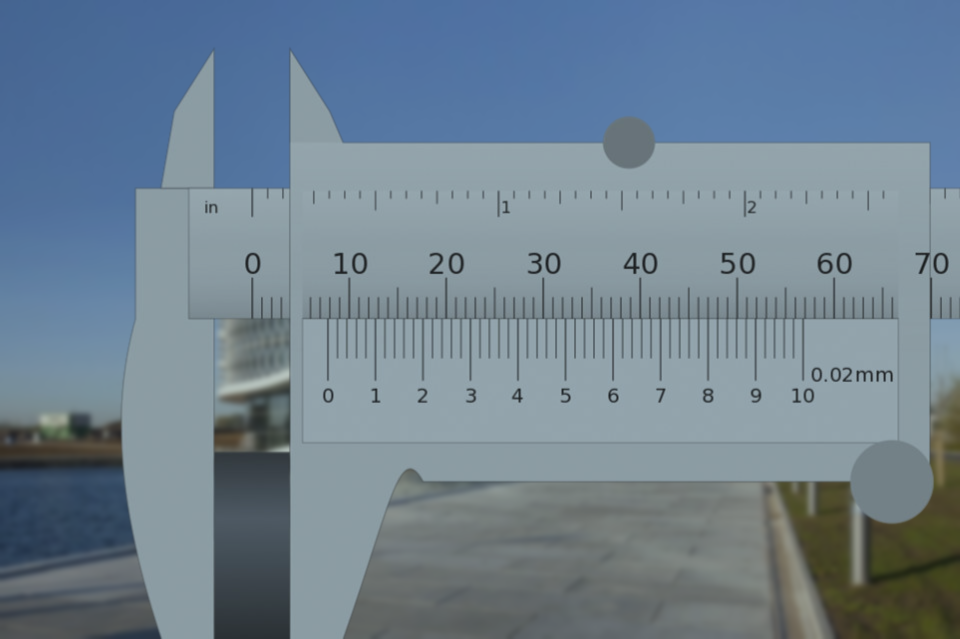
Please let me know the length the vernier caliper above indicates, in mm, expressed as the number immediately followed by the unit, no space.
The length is 7.8mm
